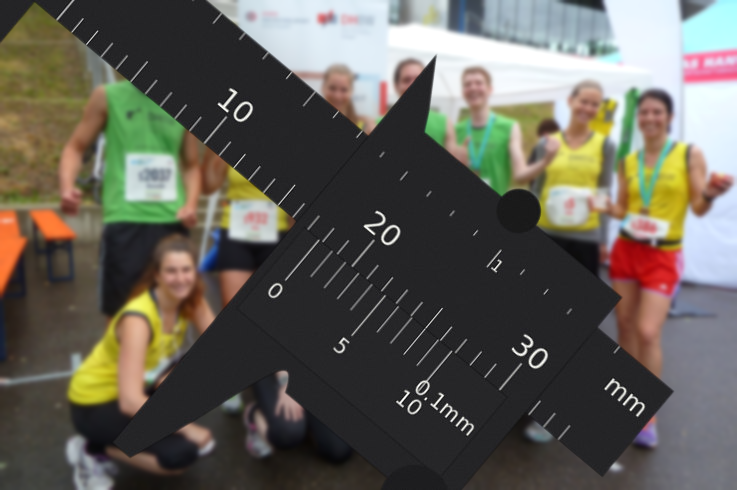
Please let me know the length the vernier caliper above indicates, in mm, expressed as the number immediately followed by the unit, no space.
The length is 17.8mm
